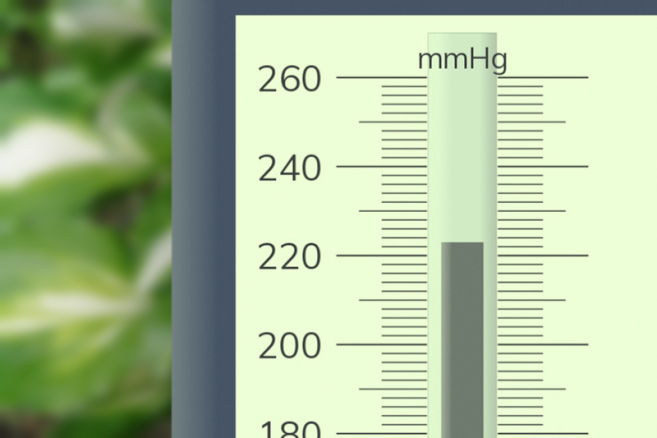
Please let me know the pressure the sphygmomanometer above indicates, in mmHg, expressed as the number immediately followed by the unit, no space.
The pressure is 223mmHg
